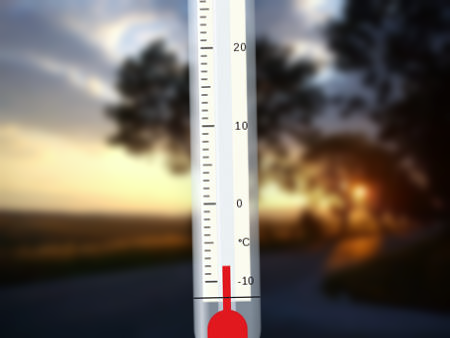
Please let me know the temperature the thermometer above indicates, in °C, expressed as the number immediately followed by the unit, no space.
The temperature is -8°C
